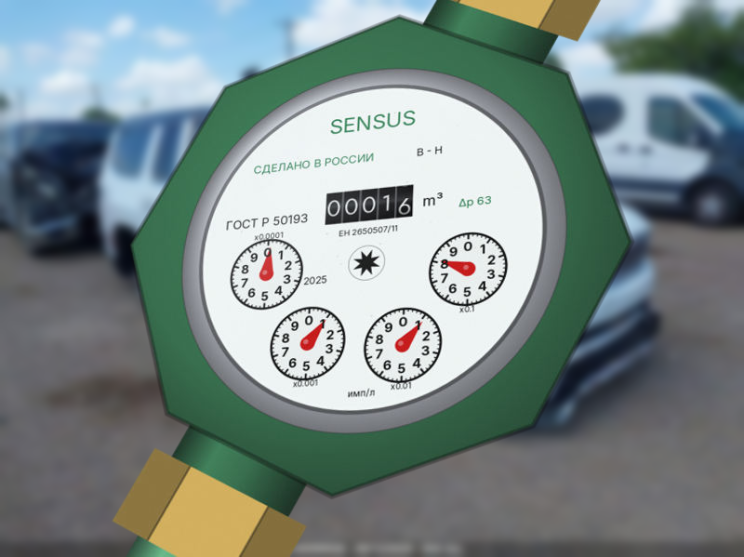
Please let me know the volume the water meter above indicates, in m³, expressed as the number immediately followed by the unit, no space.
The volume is 15.8110m³
